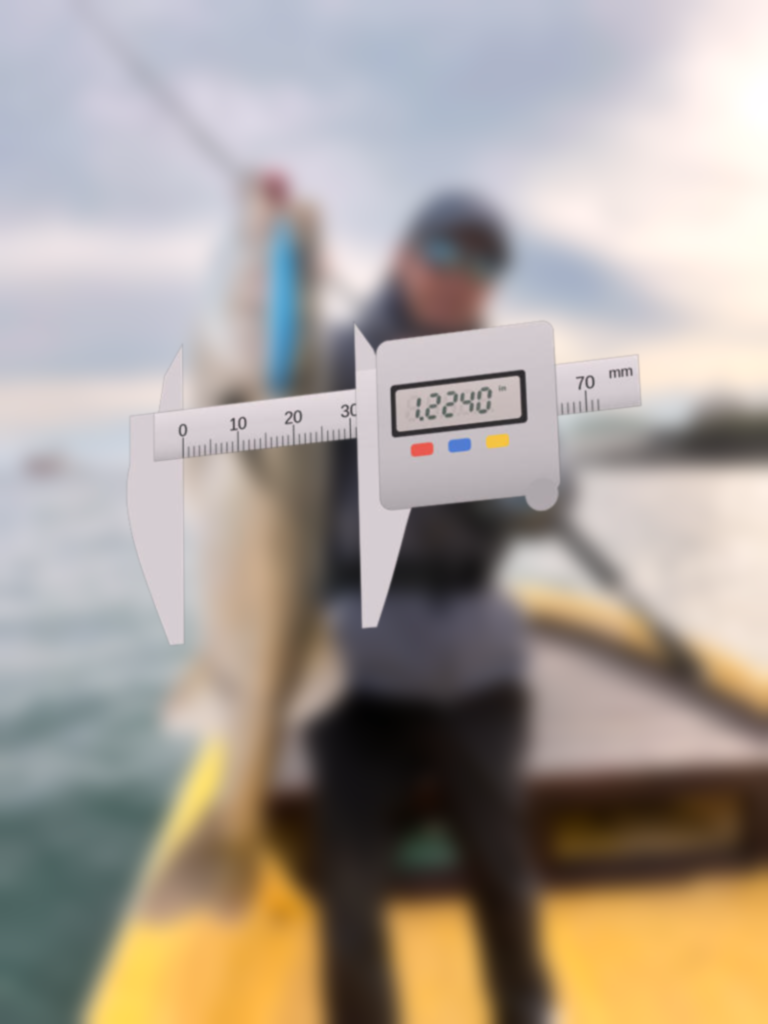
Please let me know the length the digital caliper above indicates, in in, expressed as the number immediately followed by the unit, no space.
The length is 1.2240in
